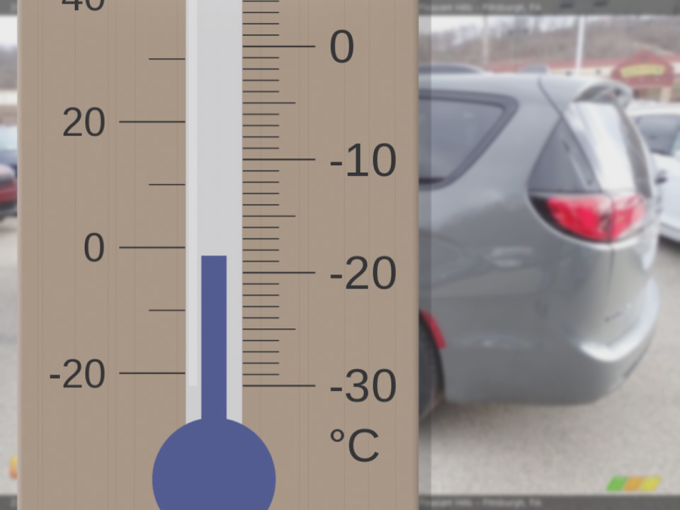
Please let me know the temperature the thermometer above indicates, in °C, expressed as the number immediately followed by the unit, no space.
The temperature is -18.5°C
